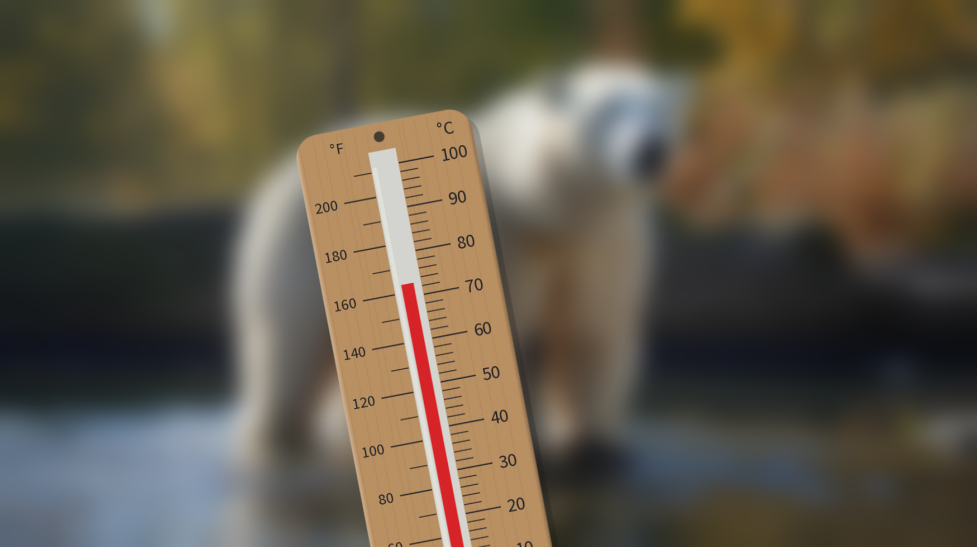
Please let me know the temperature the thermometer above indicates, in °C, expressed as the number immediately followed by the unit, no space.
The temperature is 73°C
